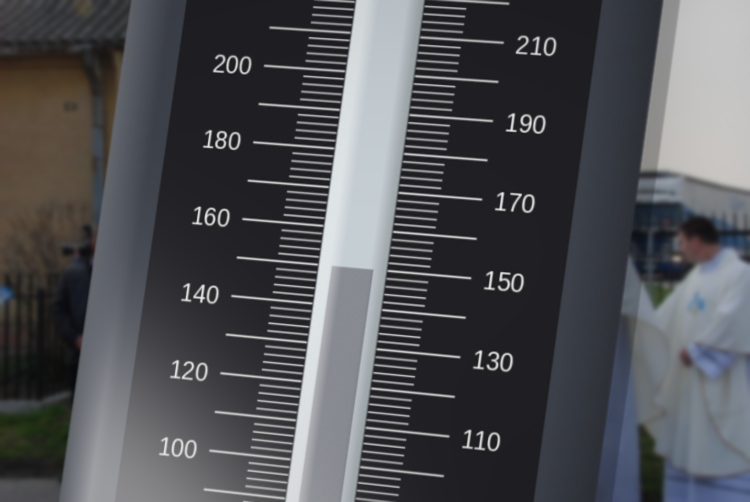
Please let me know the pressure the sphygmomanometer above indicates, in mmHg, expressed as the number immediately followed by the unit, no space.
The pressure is 150mmHg
